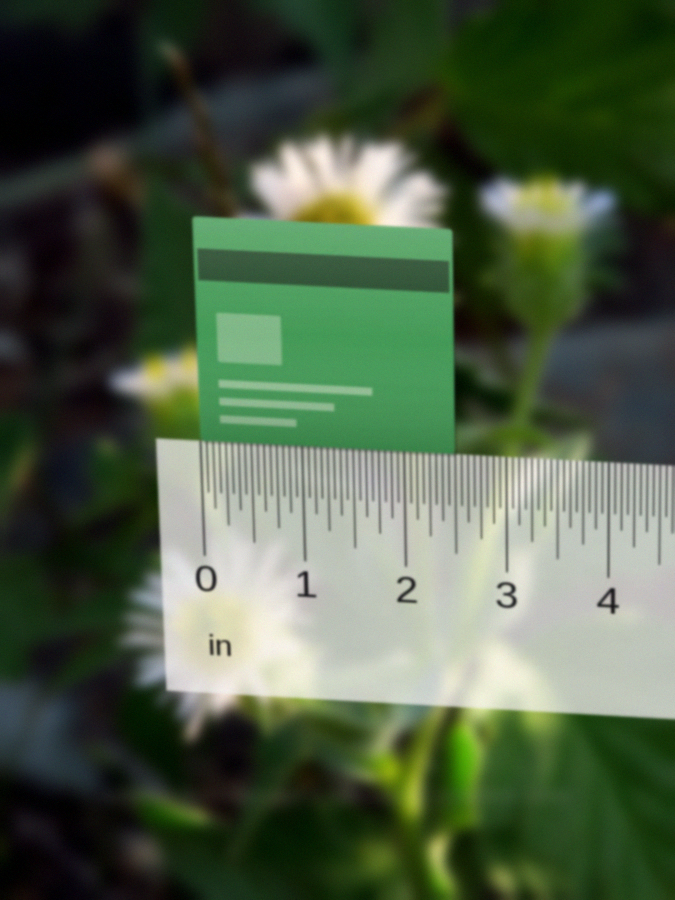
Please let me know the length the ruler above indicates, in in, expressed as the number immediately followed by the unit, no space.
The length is 2.5in
